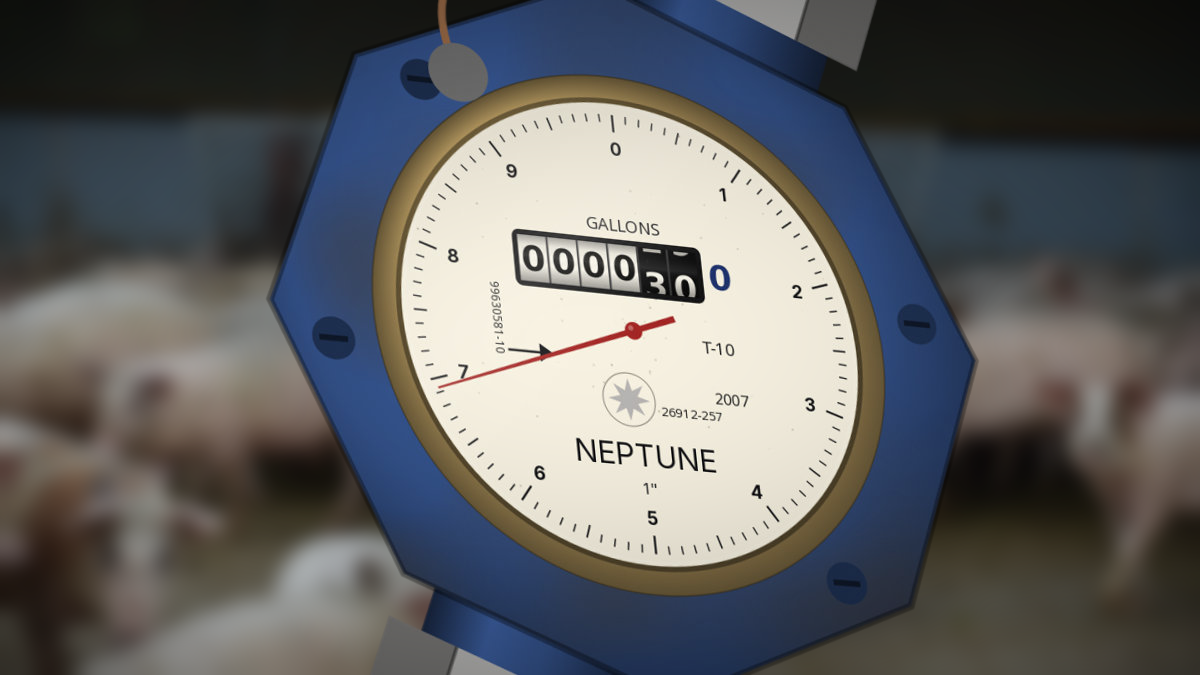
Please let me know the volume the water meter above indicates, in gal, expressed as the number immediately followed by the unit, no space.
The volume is 296.9gal
